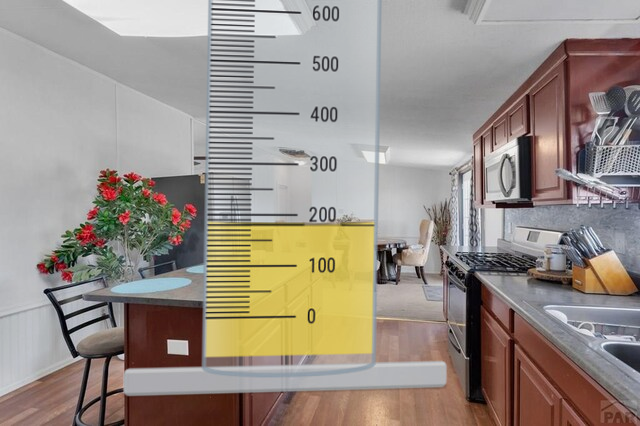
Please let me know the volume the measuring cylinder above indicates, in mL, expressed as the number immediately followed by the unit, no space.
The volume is 180mL
